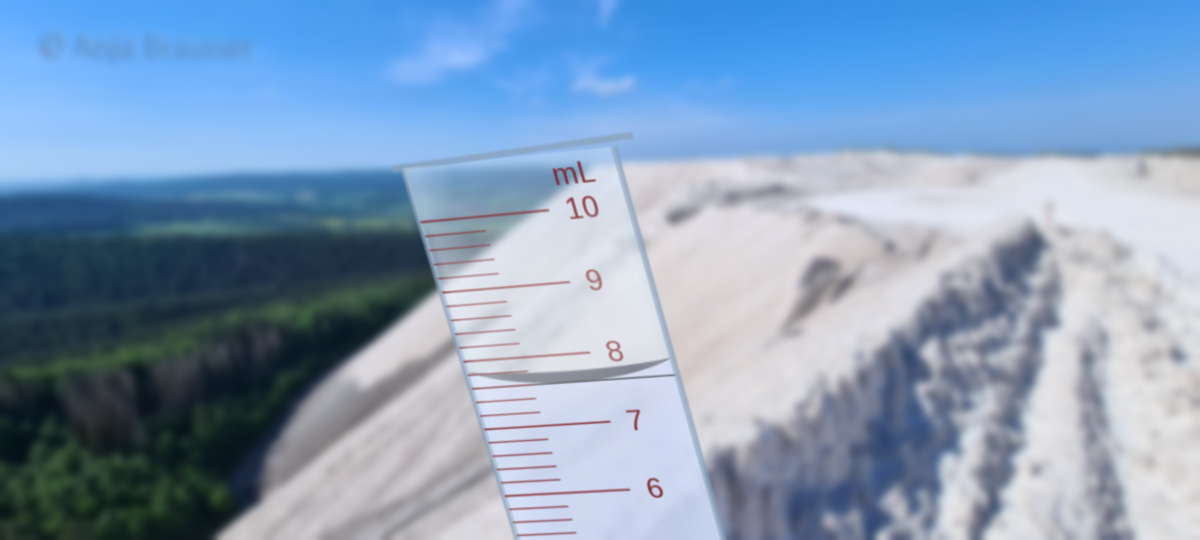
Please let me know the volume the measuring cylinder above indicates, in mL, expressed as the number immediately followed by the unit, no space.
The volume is 7.6mL
